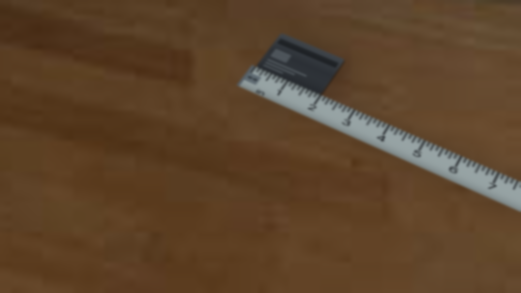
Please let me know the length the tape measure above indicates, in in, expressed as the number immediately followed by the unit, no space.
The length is 2in
